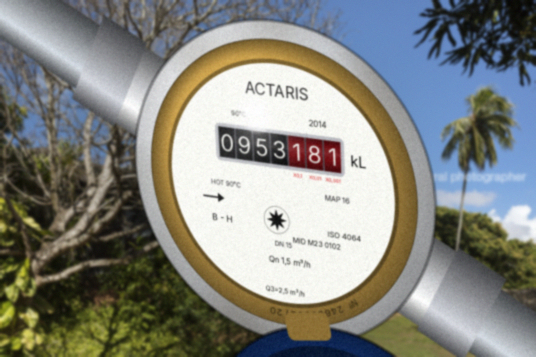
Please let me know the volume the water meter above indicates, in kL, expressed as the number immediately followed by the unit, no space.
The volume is 953.181kL
